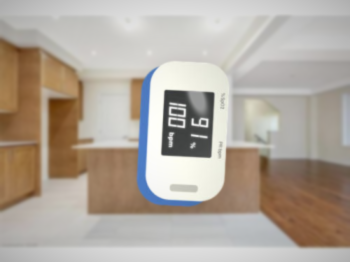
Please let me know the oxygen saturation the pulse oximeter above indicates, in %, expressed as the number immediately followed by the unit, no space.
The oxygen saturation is 91%
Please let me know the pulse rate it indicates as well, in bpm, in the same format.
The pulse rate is 100bpm
